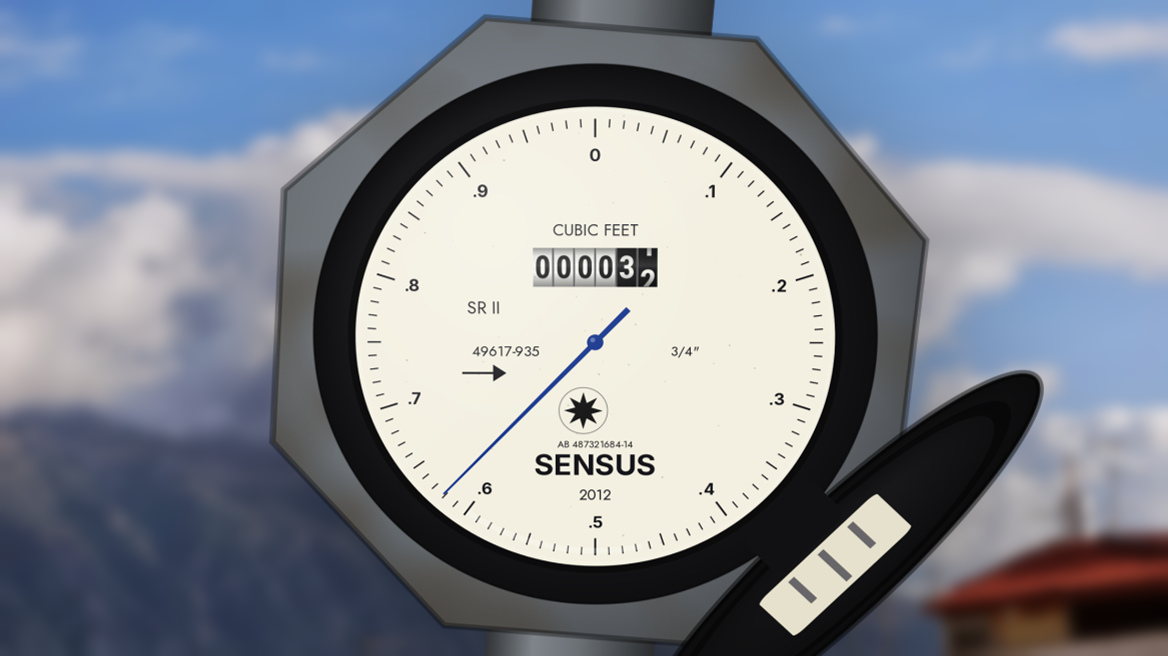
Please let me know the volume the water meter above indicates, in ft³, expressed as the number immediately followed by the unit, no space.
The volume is 31.62ft³
